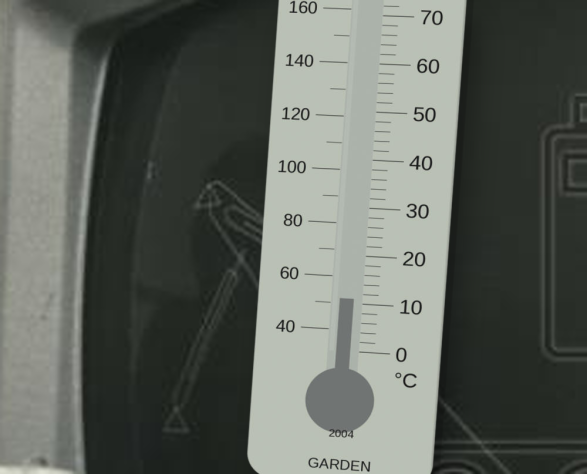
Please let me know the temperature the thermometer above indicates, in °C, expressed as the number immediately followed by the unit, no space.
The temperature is 11°C
